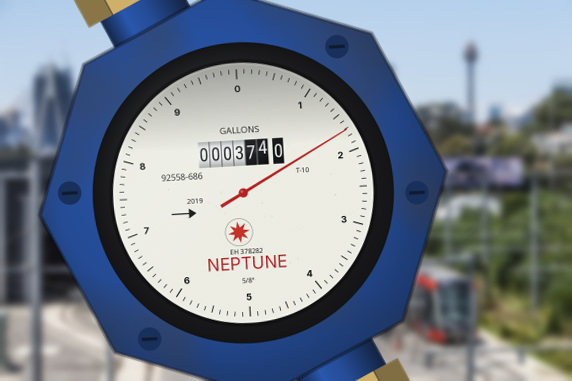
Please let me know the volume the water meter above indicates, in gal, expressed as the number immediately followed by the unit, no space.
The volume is 3741.7gal
